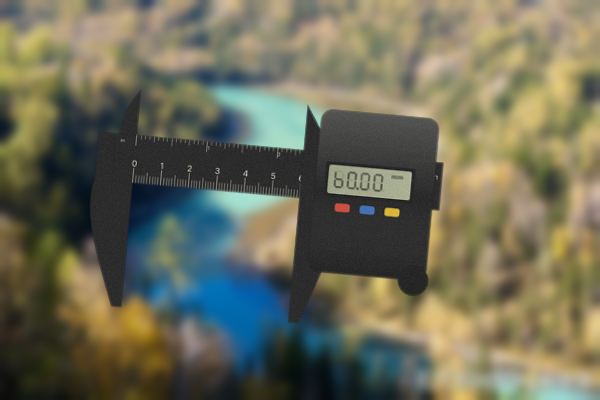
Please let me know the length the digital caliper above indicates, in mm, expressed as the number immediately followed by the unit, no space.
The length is 60.00mm
